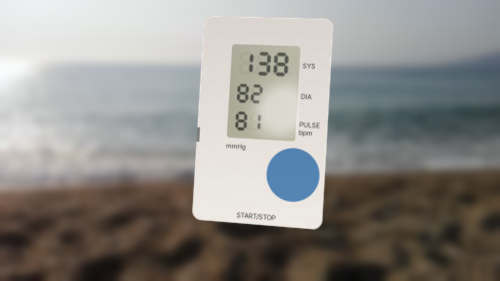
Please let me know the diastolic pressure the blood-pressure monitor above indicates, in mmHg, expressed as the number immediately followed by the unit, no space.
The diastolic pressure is 82mmHg
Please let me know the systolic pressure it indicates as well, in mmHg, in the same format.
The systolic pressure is 138mmHg
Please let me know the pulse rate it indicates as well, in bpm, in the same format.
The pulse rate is 81bpm
